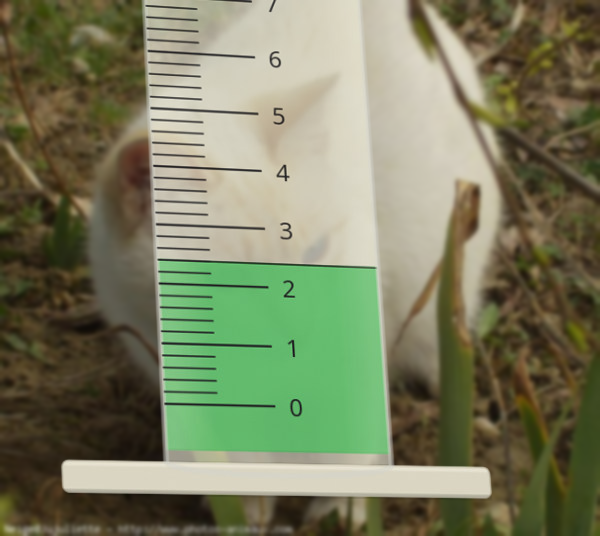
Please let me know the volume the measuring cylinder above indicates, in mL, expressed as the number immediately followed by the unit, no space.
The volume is 2.4mL
